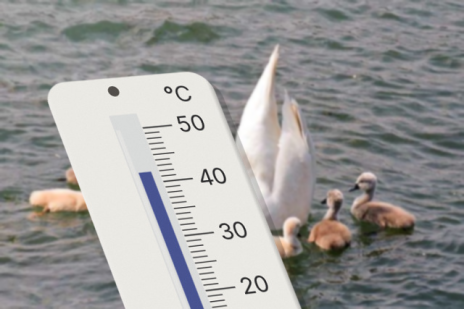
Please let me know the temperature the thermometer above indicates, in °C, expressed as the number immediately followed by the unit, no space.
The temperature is 42°C
